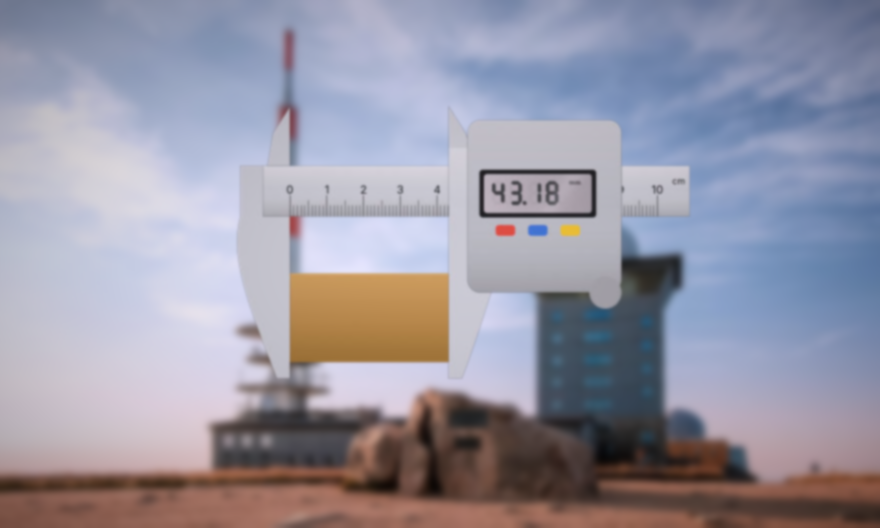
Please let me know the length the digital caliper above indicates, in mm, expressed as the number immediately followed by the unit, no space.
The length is 43.18mm
